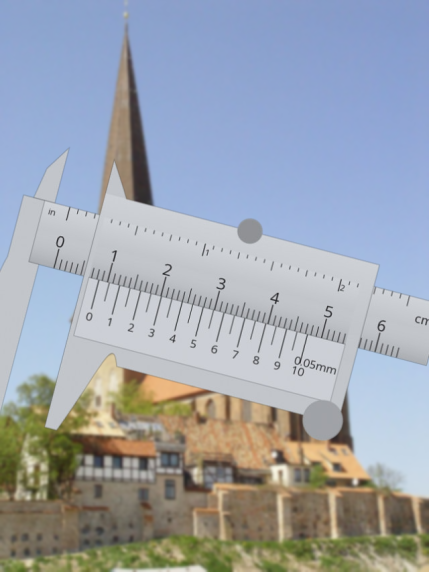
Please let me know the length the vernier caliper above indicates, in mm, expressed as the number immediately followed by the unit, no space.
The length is 8.4mm
